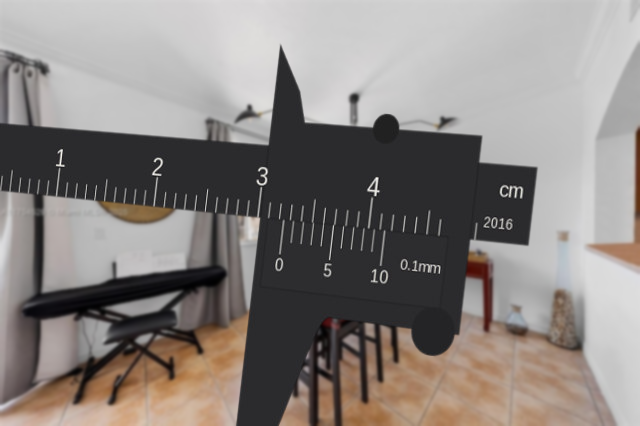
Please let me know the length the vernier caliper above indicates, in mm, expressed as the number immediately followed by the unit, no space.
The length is 32.4mm
